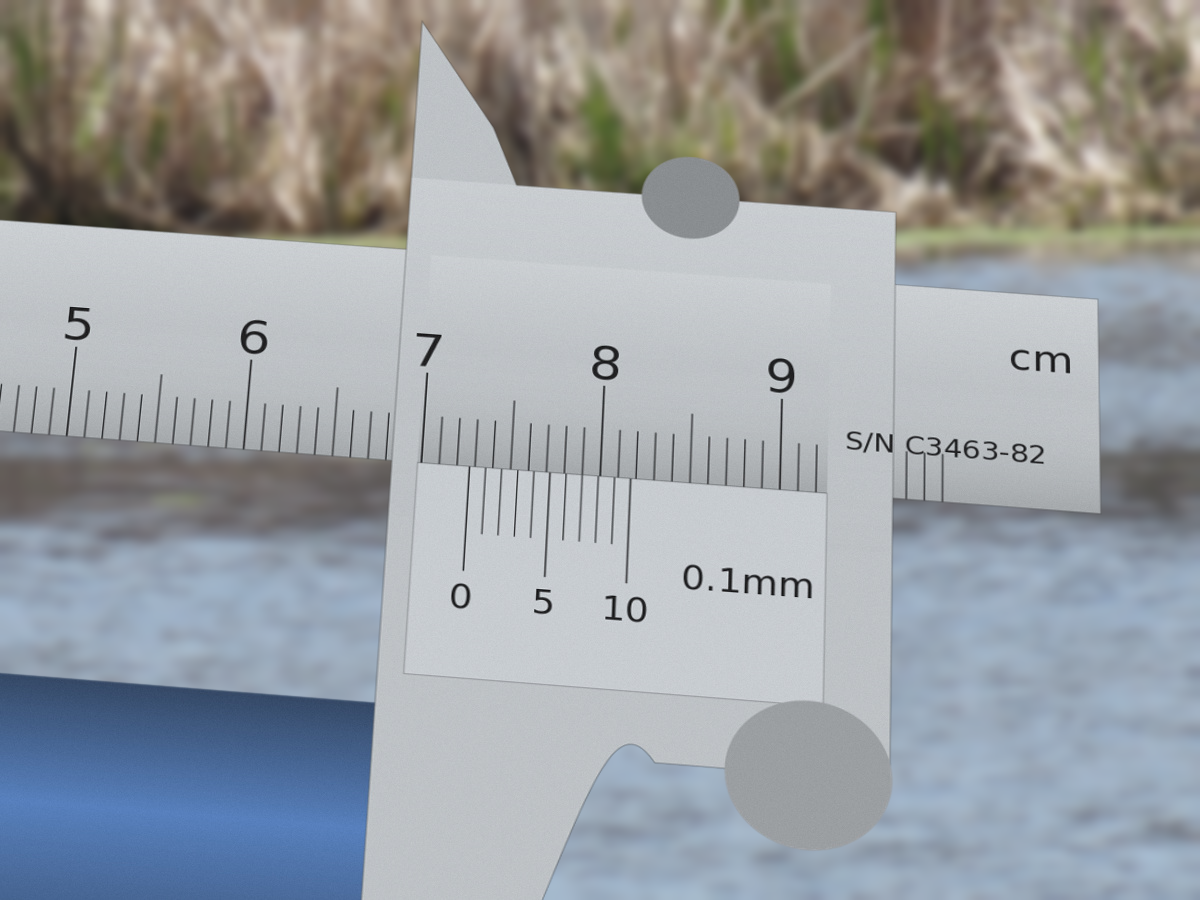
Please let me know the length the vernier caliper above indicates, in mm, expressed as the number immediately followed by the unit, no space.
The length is 72.7mm
